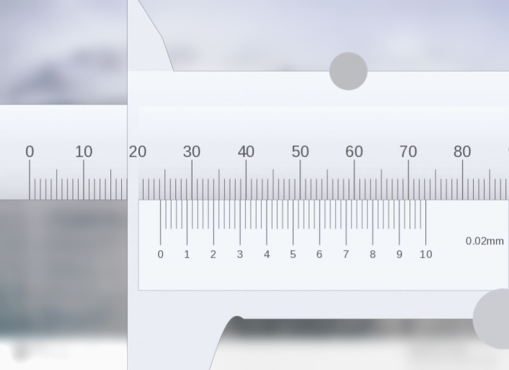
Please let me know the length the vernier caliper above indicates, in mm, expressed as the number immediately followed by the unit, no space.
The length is 24.2mm
